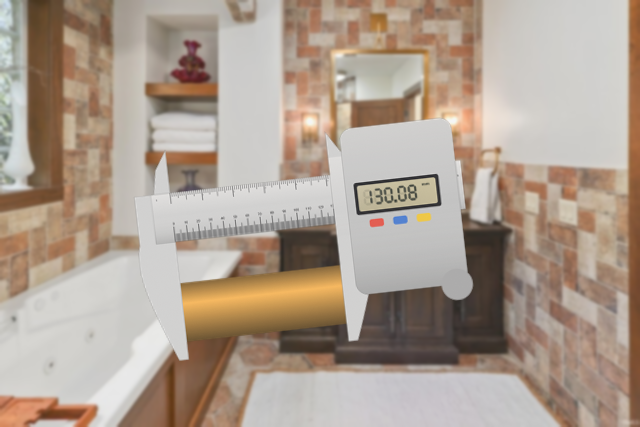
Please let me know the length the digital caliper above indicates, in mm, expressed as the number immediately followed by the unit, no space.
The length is 130.08mm
